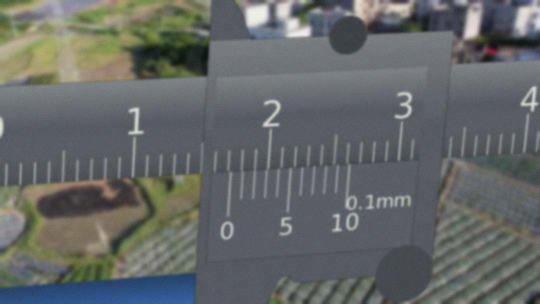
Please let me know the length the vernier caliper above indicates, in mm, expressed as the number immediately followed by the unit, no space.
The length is 17.2mm
